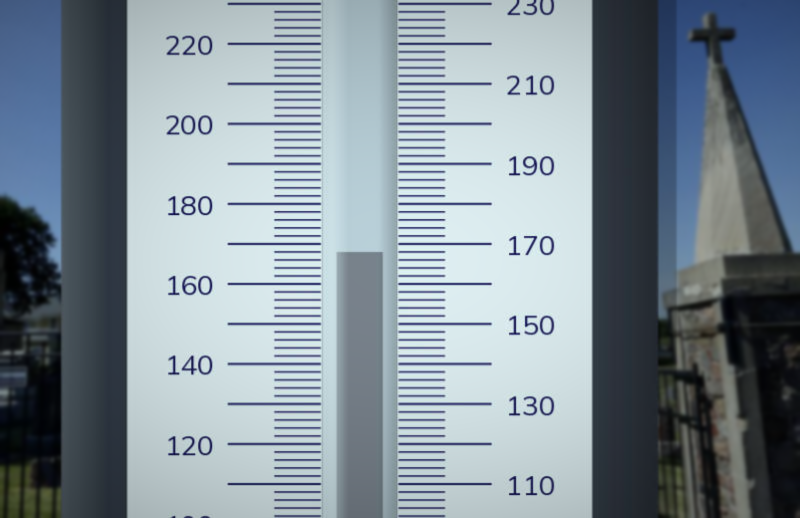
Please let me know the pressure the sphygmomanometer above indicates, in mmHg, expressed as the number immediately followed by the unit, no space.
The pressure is 168mmHg
